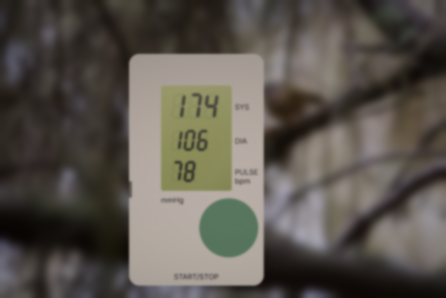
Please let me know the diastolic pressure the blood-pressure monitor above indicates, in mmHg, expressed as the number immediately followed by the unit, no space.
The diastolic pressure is 106mmHg
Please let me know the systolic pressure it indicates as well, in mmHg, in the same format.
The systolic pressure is 174mmHg
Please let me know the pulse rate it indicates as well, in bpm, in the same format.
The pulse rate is 78bpm
